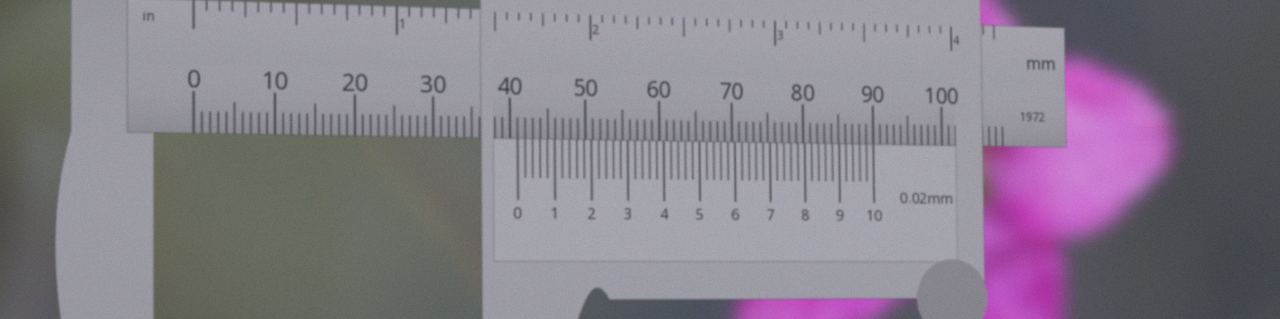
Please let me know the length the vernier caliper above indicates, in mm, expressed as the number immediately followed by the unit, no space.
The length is 41.0mm
